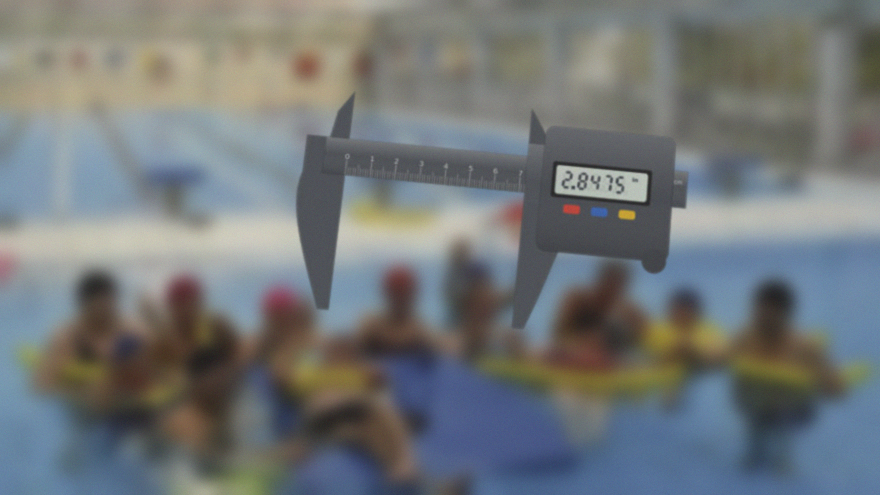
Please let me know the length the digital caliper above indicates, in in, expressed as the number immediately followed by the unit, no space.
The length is 2.8475in
